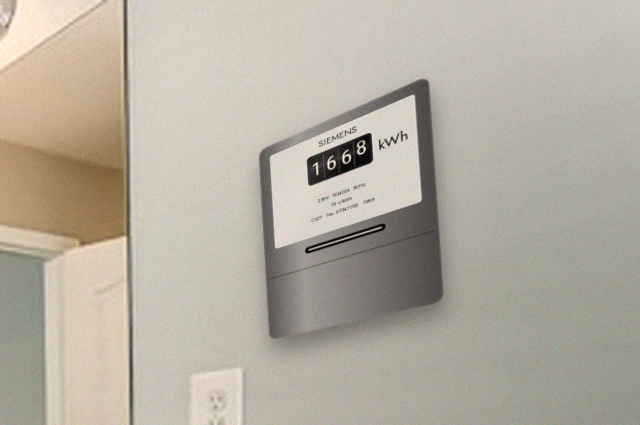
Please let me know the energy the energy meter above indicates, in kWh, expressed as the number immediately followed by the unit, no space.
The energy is 1668kWh
